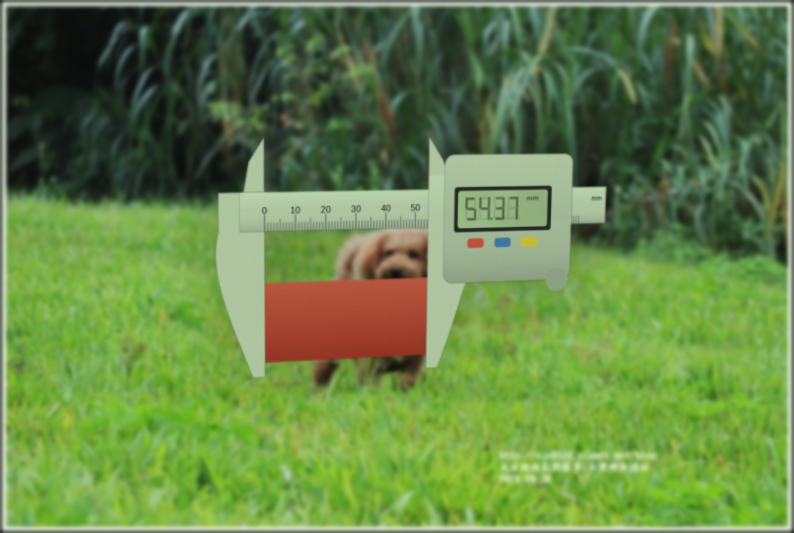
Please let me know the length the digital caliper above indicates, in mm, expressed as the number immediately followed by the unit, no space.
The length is 54.37mm
